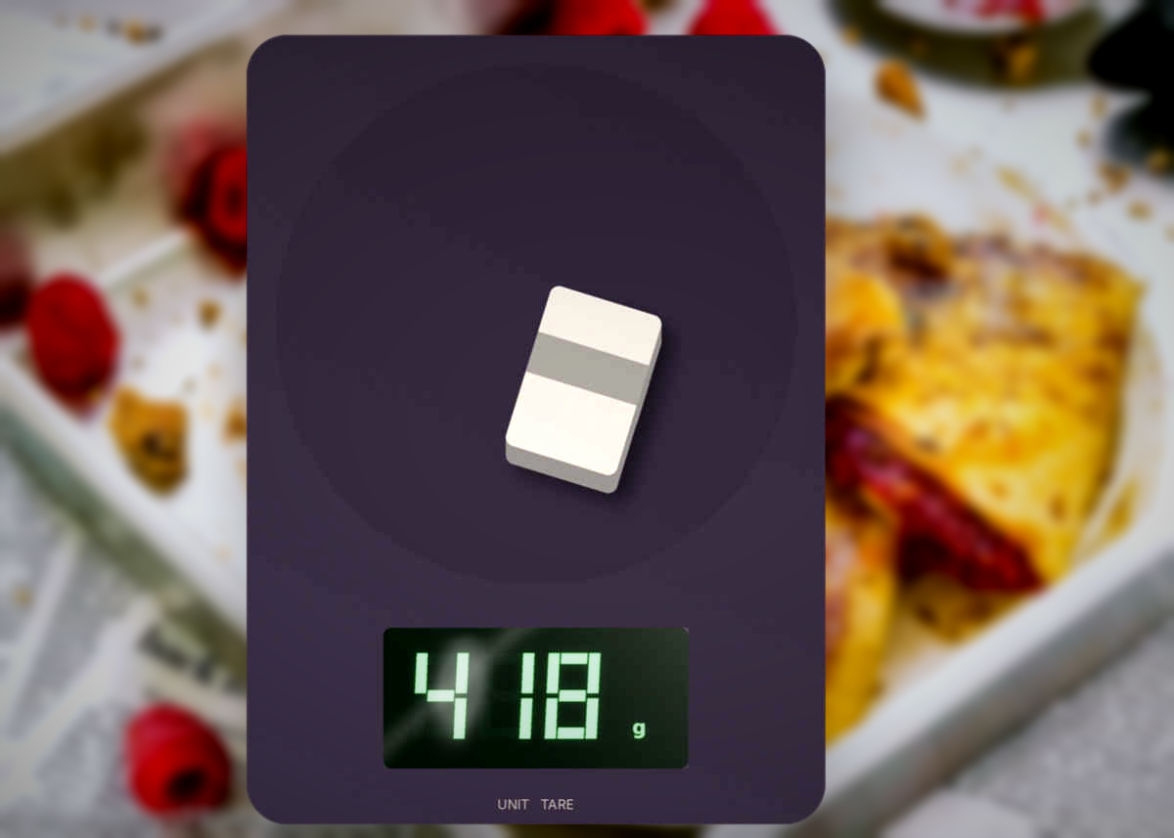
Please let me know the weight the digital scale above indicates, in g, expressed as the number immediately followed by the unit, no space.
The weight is 418g
